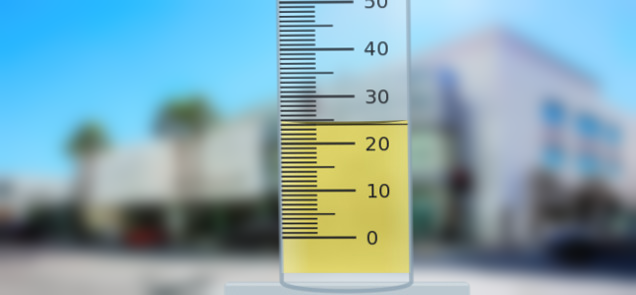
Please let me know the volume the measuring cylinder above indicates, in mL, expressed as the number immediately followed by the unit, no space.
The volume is 24mL
